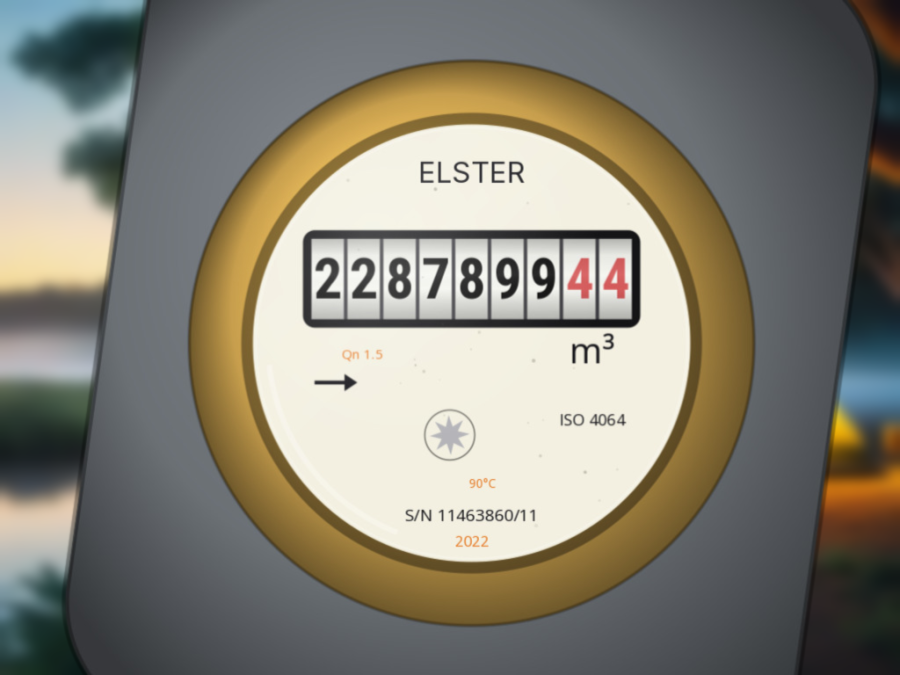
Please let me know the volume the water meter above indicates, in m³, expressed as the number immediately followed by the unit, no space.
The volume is 2287899.44m³
